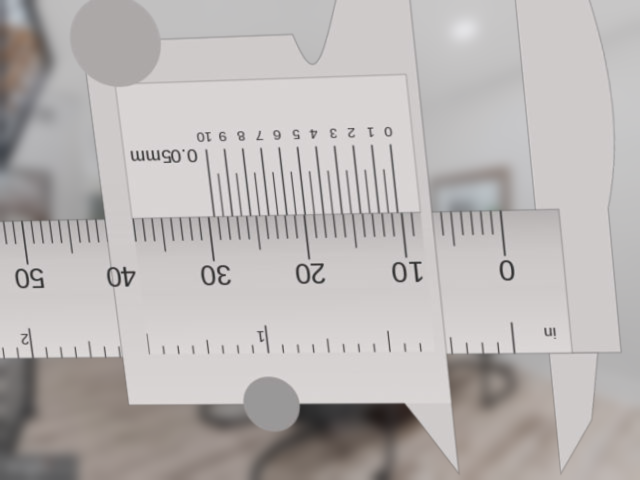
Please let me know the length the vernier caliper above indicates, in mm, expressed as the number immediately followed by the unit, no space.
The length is 10.4mm
